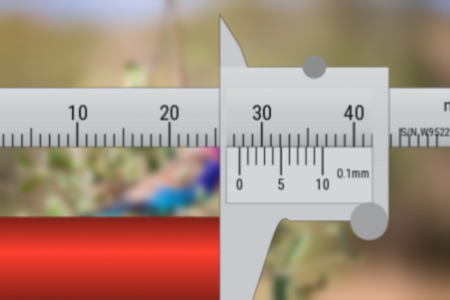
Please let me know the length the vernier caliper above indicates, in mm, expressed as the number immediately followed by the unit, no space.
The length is 27.6mm
